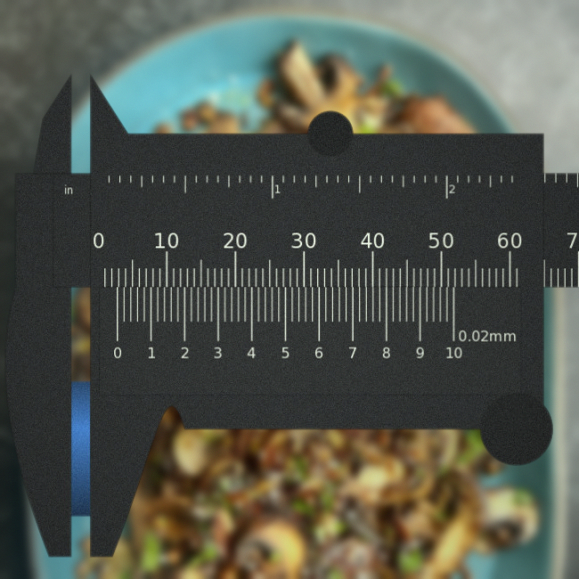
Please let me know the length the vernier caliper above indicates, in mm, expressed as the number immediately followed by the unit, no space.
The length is 2.8mm
